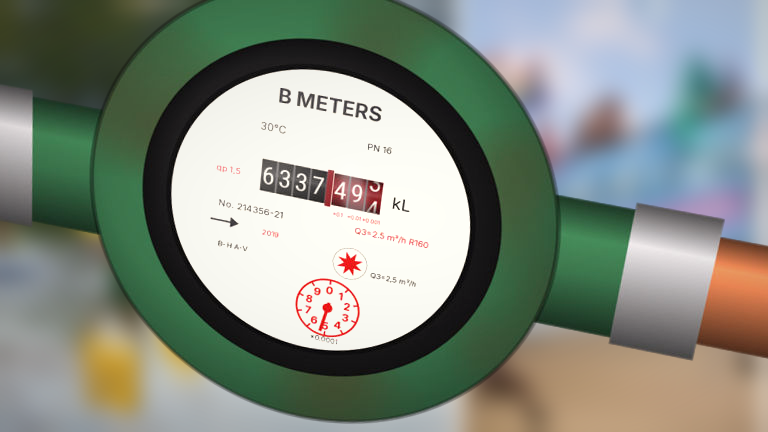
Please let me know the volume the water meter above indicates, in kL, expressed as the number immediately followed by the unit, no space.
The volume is 6337.4935kL
